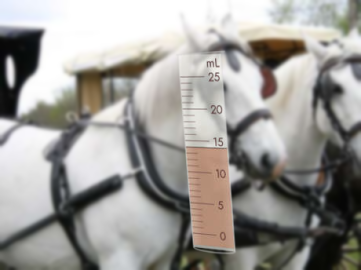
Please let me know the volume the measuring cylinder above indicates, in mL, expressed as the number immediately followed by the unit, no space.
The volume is 14mL
